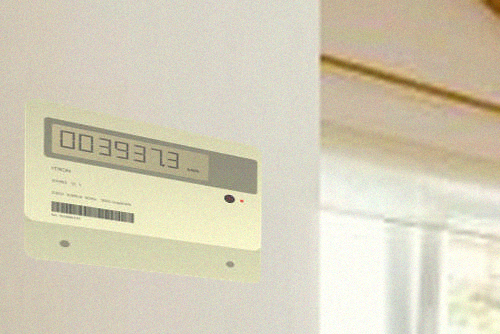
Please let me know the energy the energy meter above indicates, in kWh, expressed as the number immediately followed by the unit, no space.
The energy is 3937.3kWh
